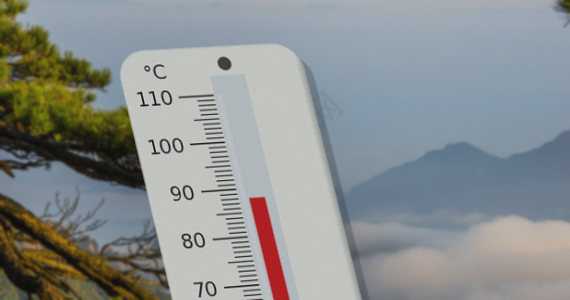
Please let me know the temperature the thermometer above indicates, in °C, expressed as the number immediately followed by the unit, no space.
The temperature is 88°C
